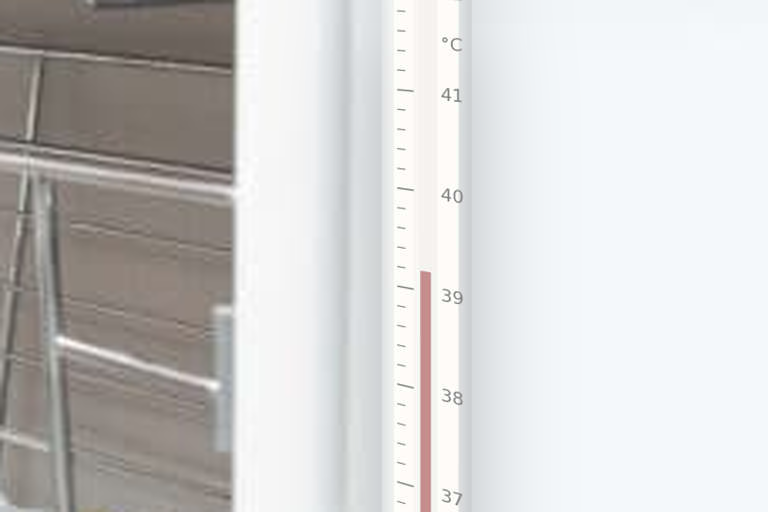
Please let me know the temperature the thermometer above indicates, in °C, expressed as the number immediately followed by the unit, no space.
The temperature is 39.2°C
